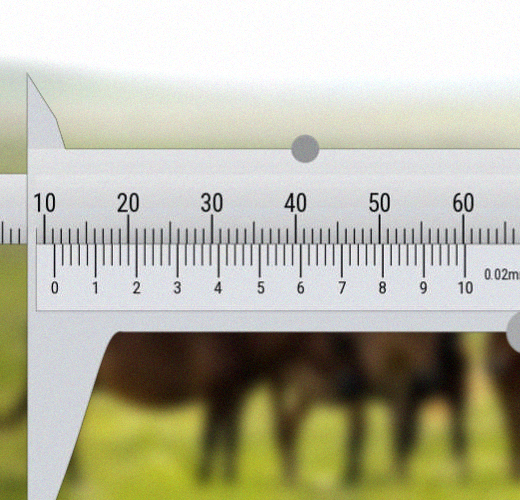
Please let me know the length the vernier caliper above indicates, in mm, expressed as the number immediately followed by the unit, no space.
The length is 11.2mm
